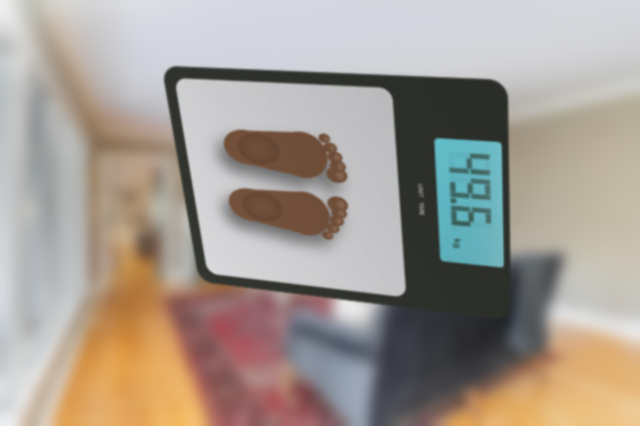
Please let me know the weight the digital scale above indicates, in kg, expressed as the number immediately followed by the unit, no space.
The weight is 49.6kg
